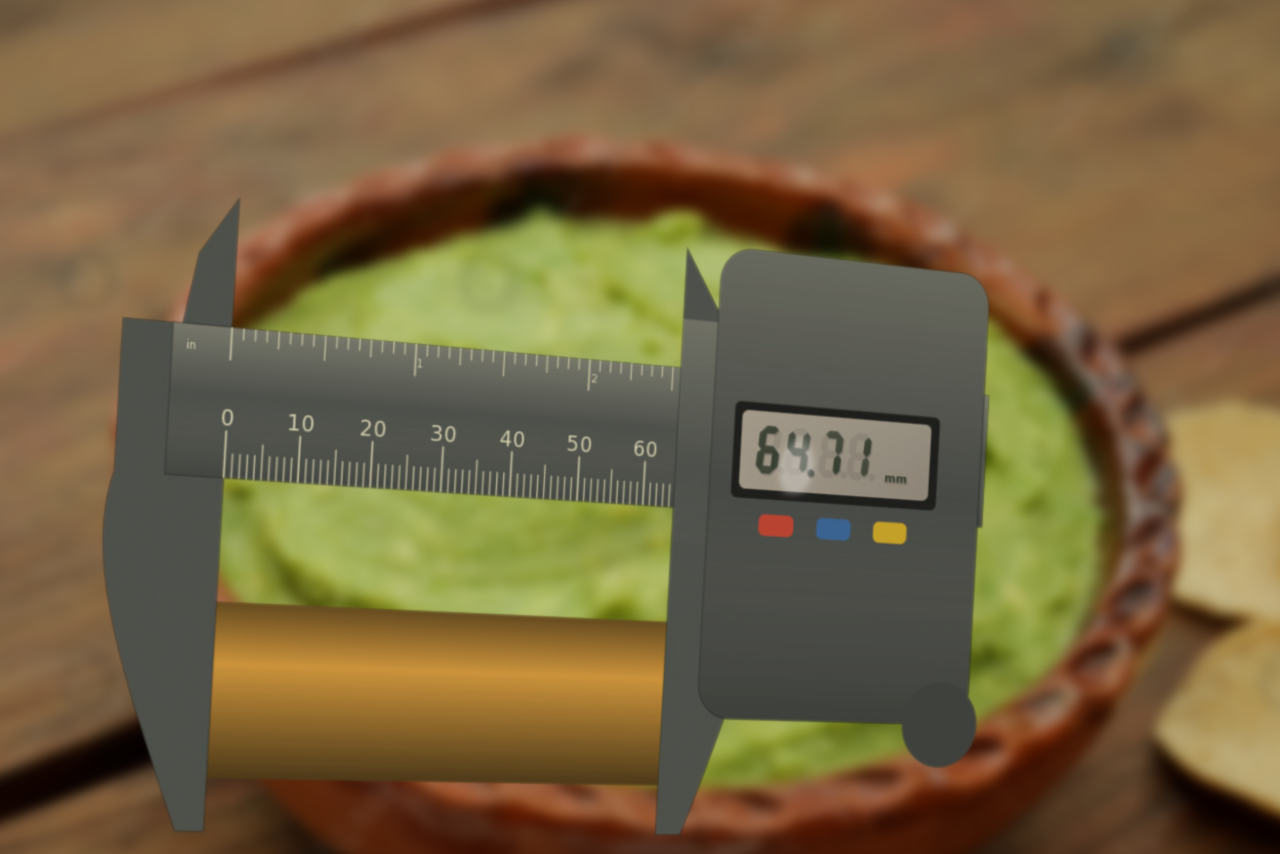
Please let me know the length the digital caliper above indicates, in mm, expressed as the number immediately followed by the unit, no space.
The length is 64.71mm
